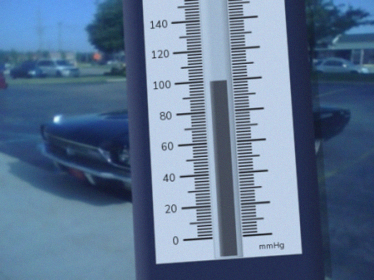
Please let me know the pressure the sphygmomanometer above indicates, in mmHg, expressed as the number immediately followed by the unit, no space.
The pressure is 100mmHg
